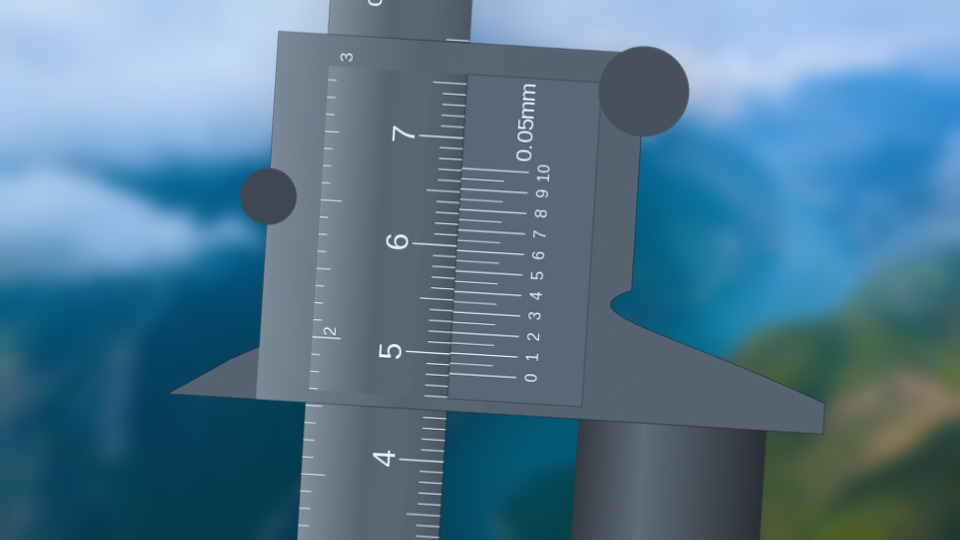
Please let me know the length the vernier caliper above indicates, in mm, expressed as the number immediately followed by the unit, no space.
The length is 48.2mm
